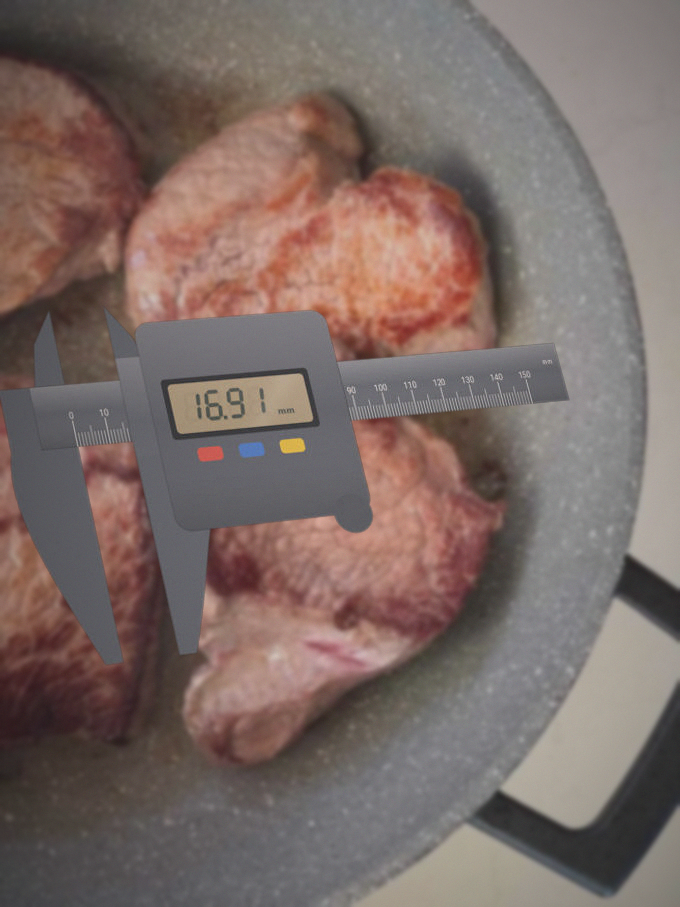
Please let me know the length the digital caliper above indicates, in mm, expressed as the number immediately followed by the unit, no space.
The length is 16.91mm
